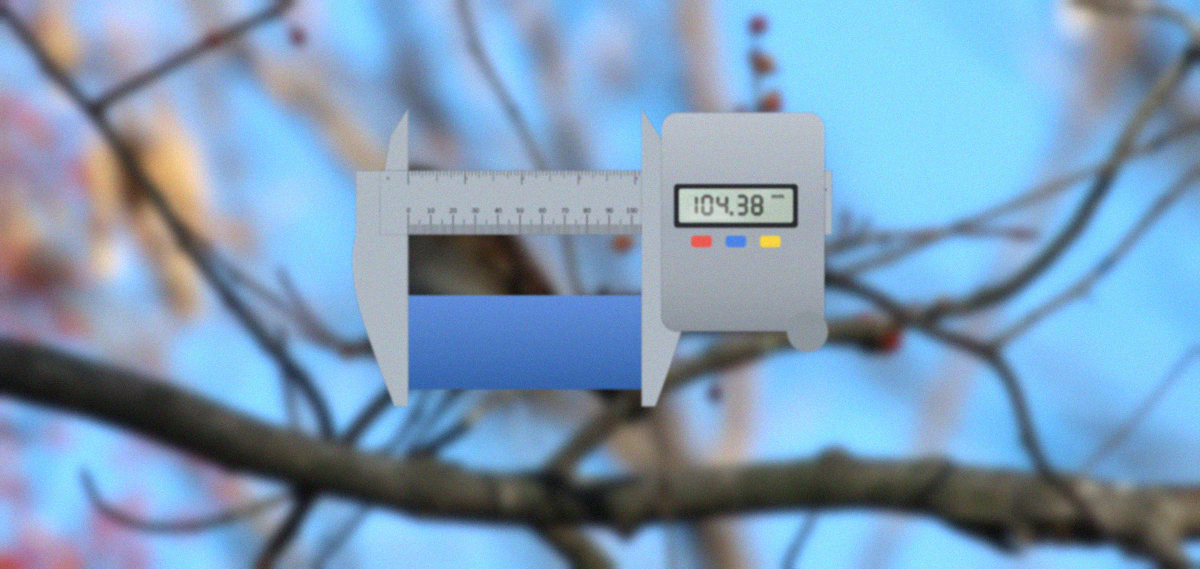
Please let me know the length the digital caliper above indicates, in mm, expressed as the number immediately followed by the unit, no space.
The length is 104.38mm
